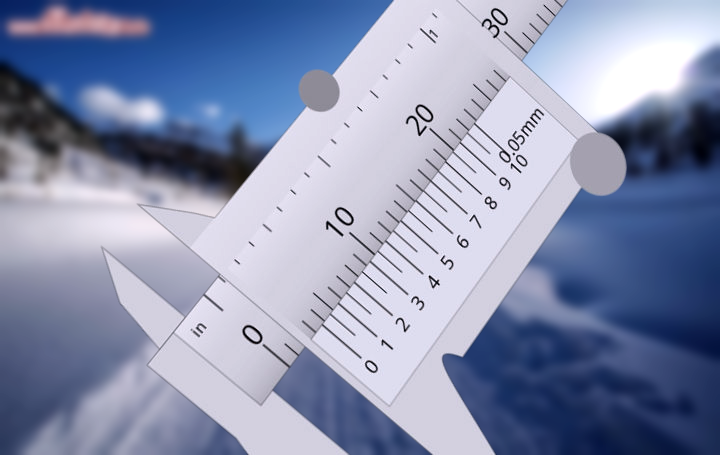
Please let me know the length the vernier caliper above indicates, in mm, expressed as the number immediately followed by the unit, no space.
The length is 3.7mm
